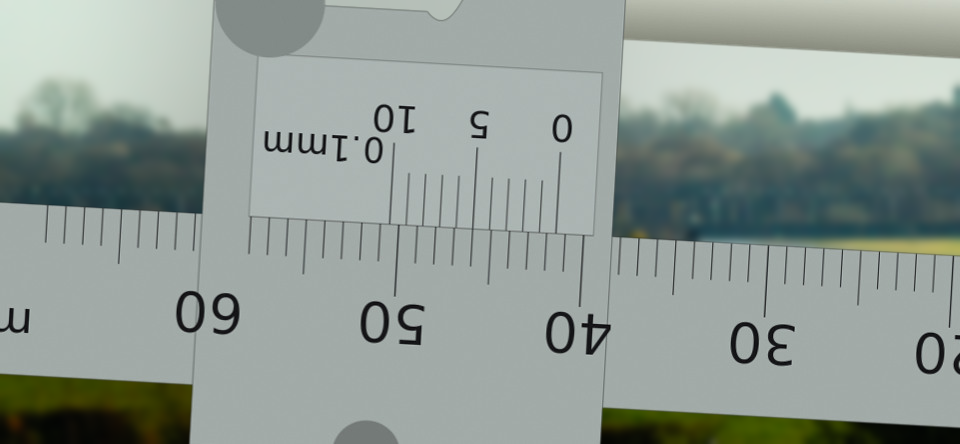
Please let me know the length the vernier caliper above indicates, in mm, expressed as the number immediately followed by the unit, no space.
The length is 41.5mm
